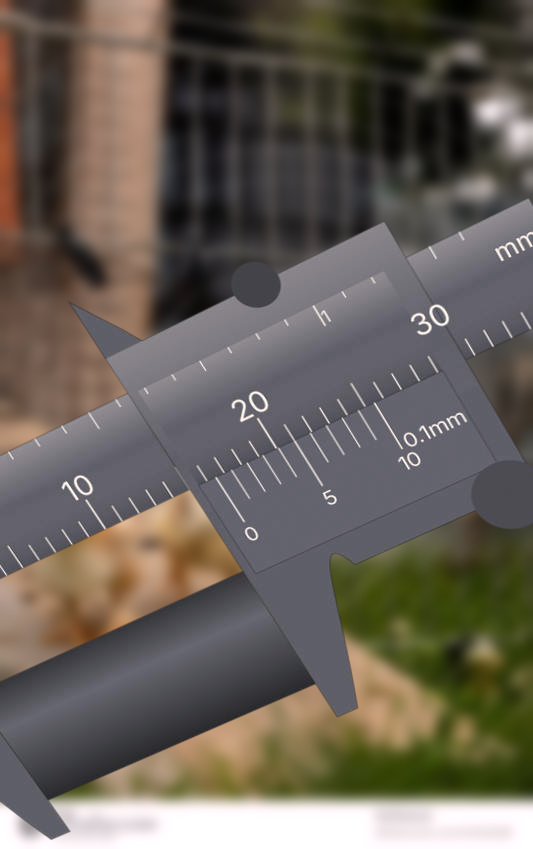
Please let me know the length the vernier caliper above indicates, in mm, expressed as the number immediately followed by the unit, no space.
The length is 16.5mm
